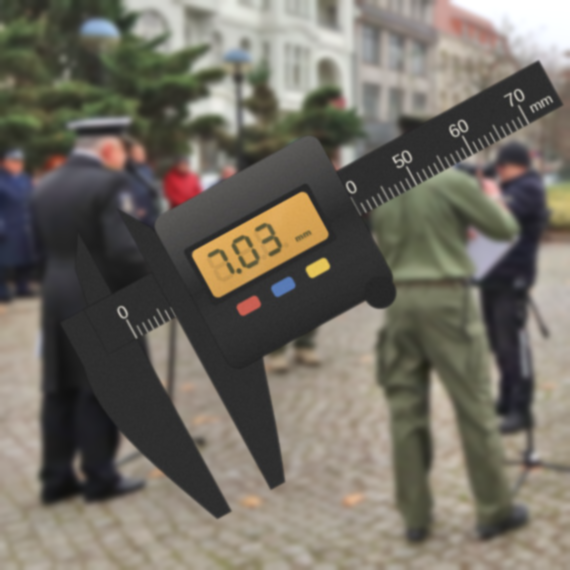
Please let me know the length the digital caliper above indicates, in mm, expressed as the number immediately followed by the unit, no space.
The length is 7.03mm
